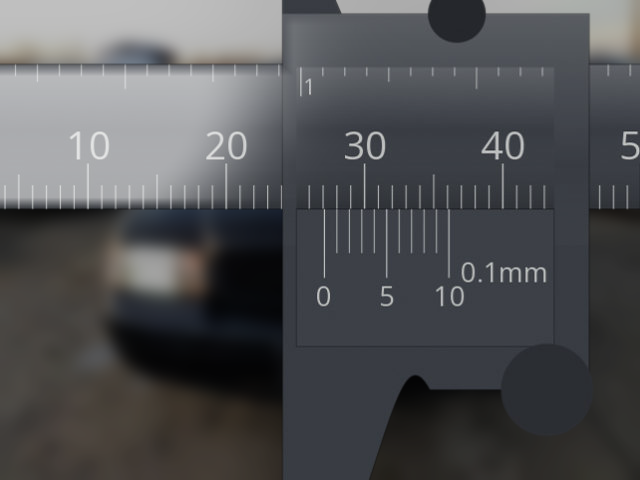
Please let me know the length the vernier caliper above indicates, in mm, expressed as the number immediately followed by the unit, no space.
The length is 27.1mm
